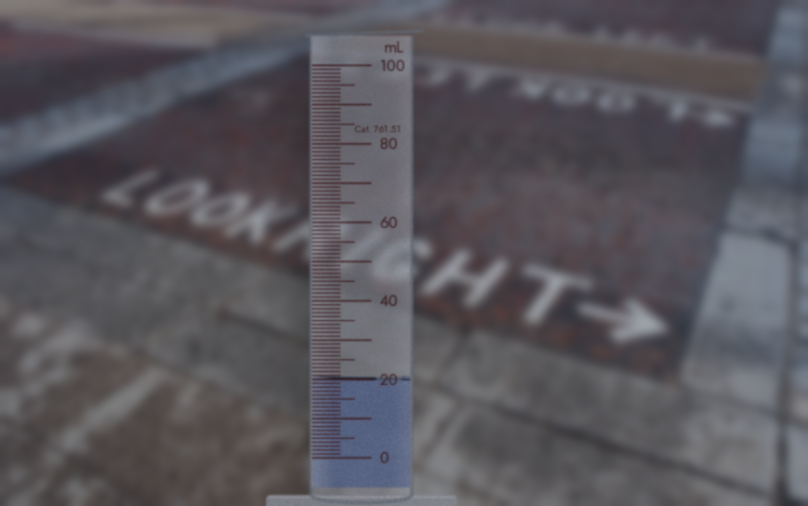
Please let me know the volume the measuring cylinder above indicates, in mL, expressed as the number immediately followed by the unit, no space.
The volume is 20mL
